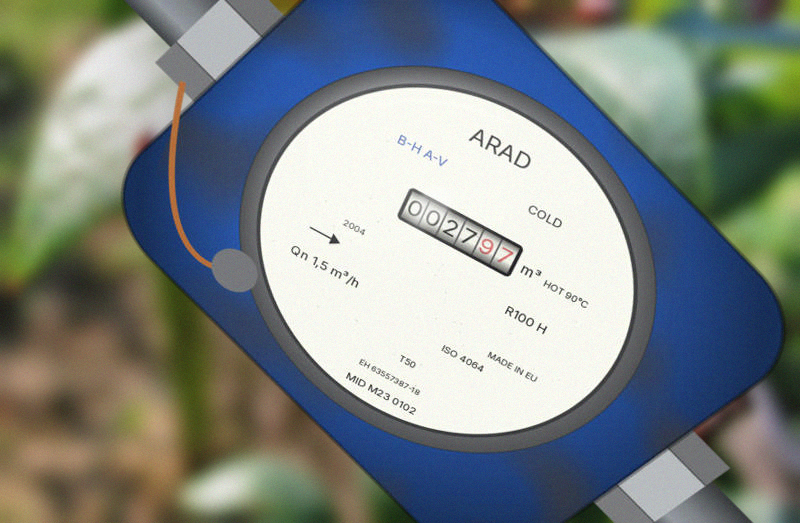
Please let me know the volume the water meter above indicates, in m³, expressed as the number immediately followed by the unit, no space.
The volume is 27.97m³
